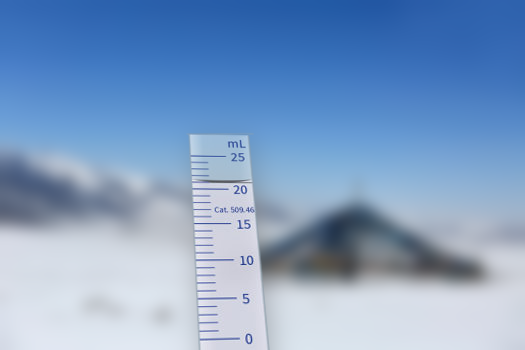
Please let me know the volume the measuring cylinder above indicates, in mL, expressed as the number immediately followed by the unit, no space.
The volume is 21mL
